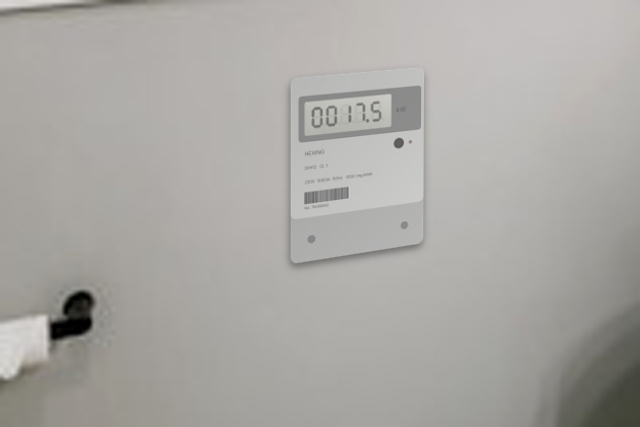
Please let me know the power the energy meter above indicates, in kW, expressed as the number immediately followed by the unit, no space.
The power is 17.5kW
